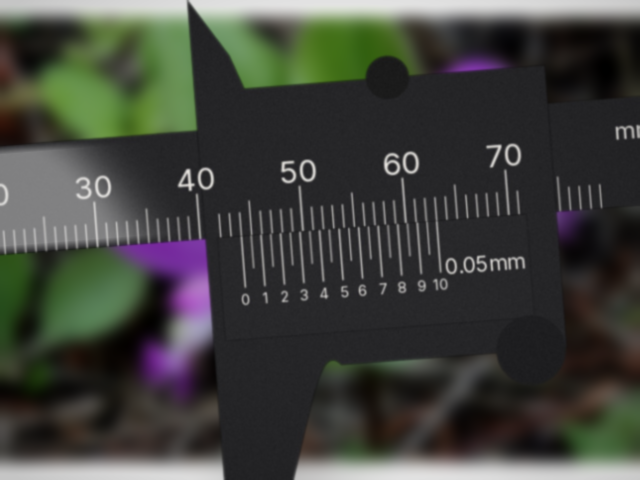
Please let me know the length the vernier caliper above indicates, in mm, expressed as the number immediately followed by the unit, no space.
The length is 44.0mm
